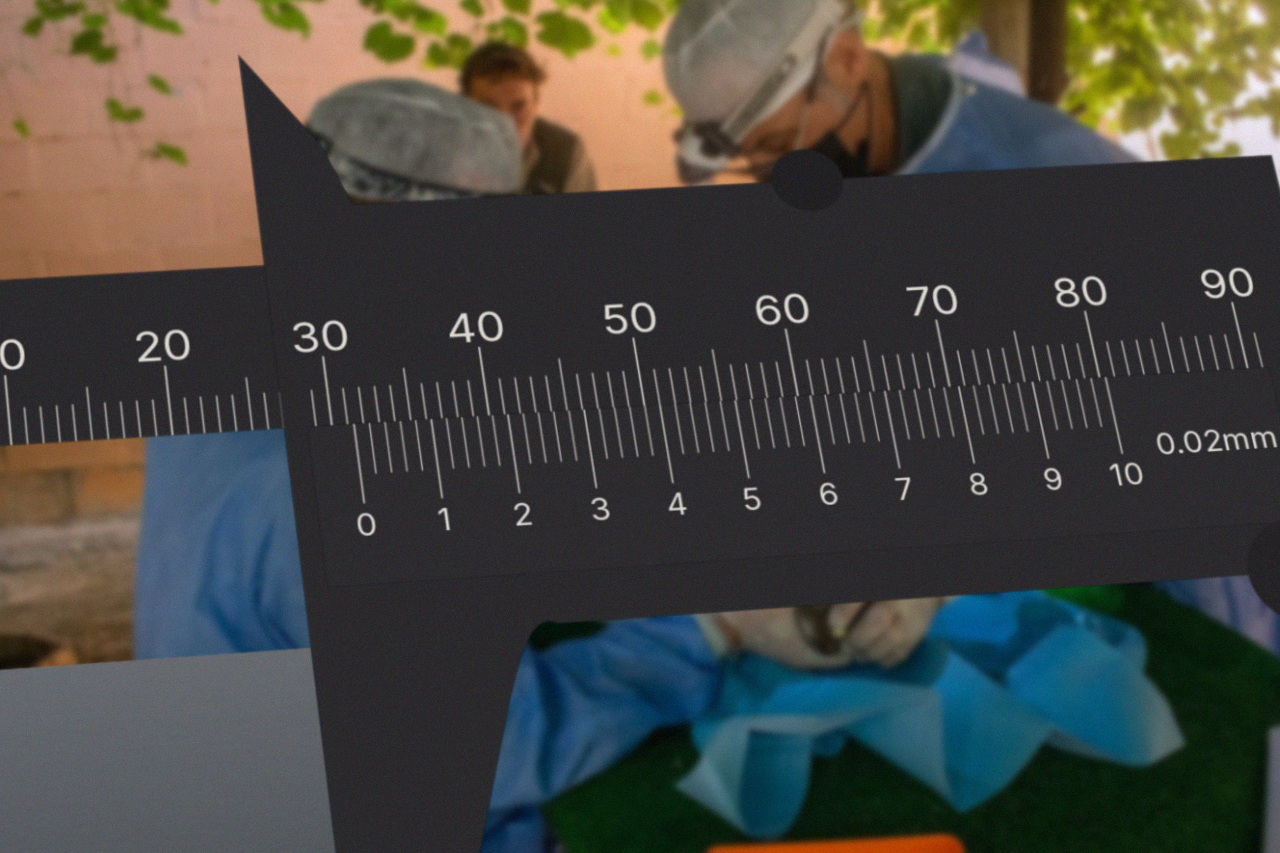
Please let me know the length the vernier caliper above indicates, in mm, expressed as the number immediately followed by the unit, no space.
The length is 31.4mm
